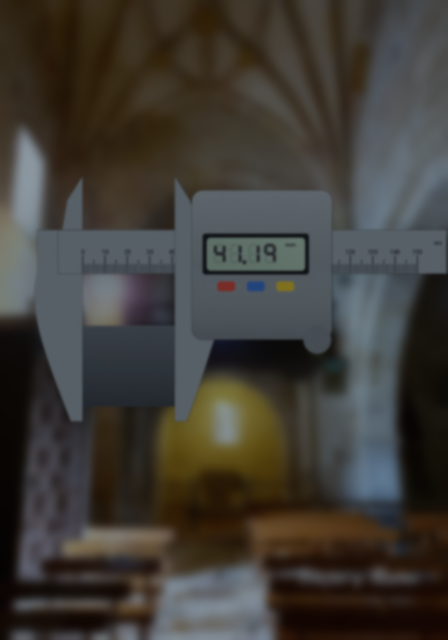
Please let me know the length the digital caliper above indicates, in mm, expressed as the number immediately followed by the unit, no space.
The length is 41.19mm
